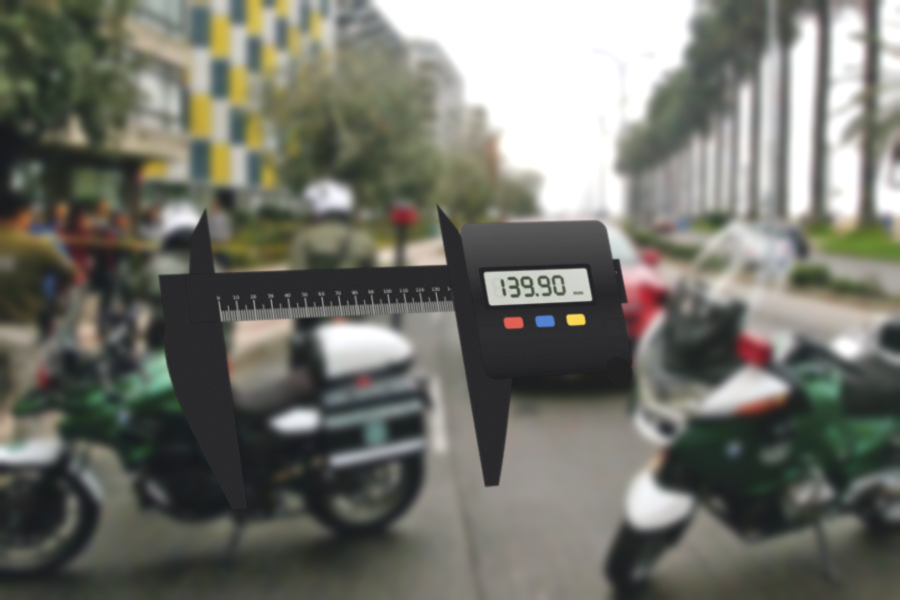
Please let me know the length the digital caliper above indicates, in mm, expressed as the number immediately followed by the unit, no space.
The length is 139.90mm
